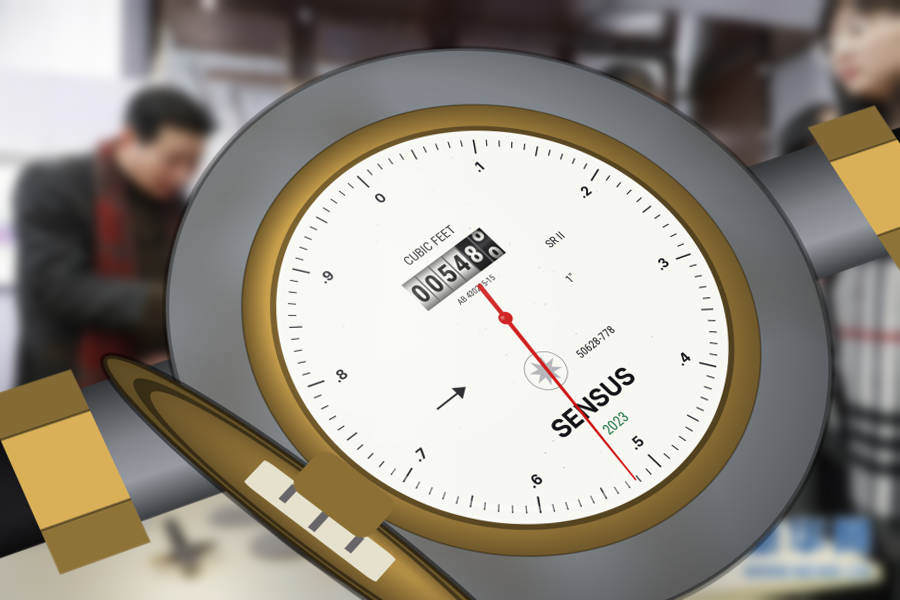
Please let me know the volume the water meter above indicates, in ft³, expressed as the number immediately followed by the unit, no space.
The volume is 5488.52ft³
